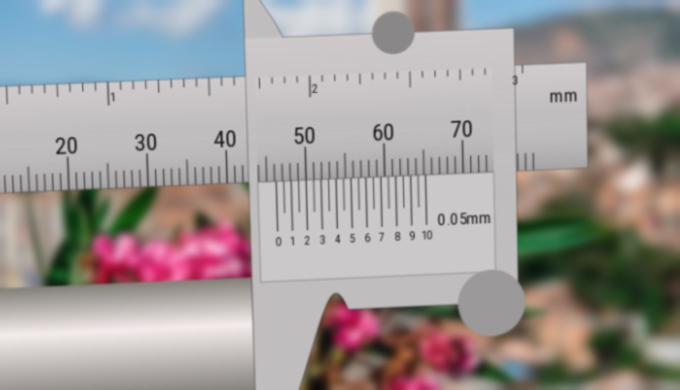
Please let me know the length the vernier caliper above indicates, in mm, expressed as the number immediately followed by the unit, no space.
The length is 46.2mm
